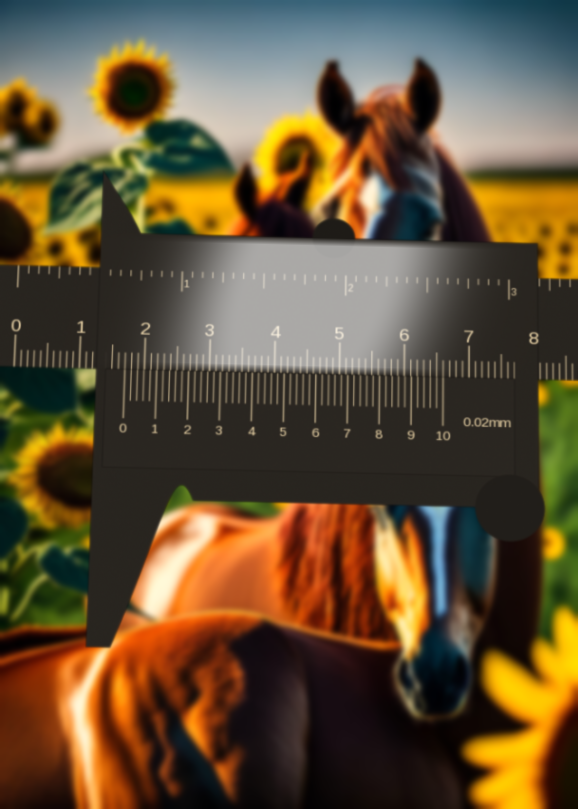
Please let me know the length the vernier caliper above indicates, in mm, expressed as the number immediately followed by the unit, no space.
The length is 17.0mm
